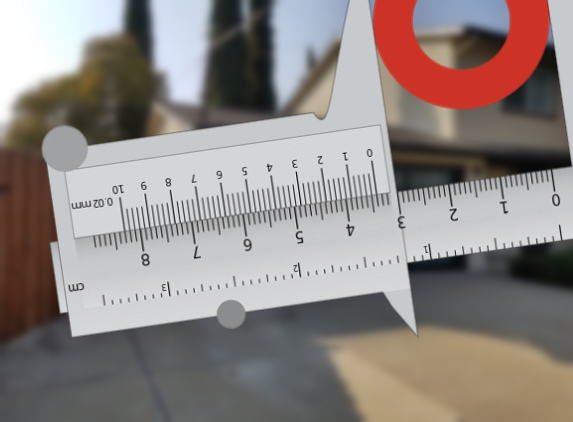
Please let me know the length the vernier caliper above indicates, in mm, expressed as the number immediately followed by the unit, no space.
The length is 34.0mm
